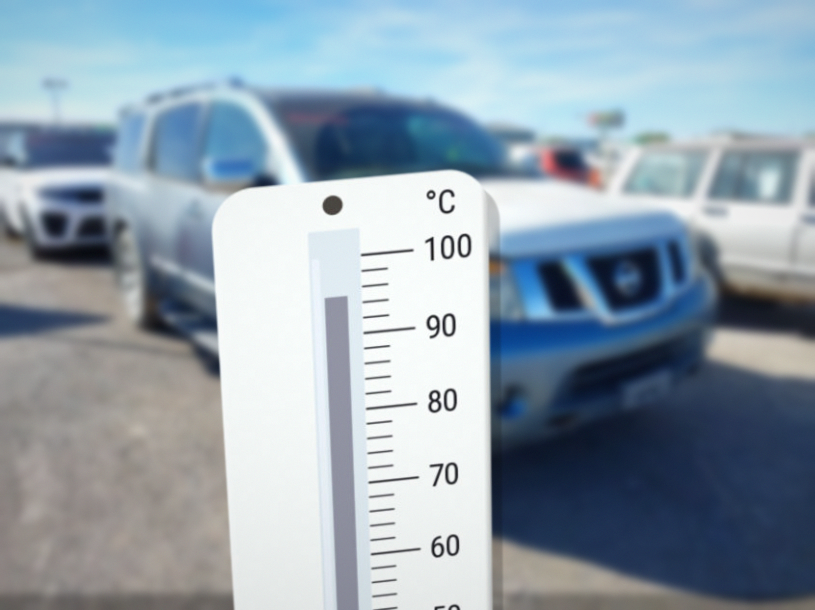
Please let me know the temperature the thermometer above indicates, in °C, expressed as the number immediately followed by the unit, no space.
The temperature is 95°C
